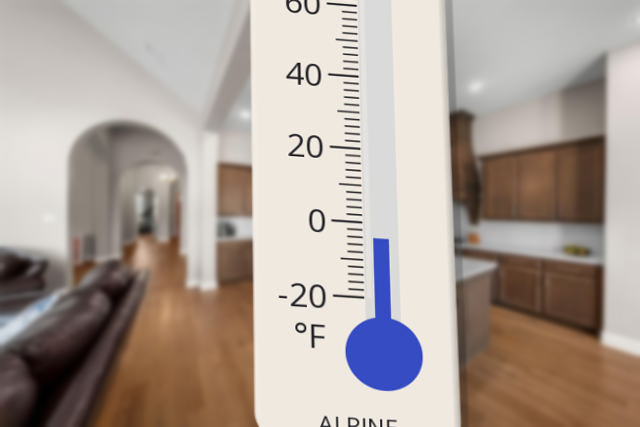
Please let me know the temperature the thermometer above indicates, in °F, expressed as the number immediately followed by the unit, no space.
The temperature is -4°F
